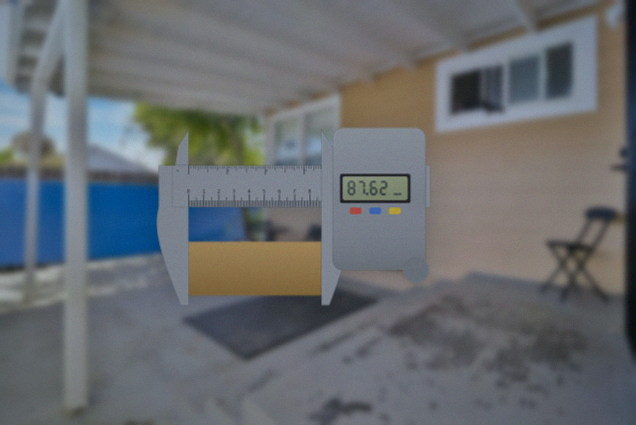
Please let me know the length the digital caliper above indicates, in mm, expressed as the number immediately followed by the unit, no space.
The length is 87.62mm
